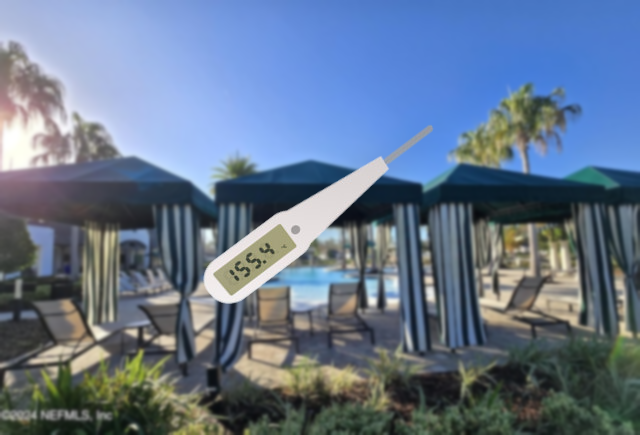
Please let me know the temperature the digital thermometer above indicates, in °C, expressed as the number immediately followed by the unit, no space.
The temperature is 155.4°C
